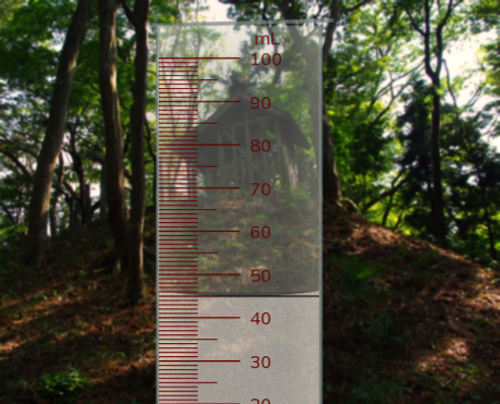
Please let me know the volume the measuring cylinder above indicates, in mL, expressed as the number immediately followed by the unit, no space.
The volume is 45mL
